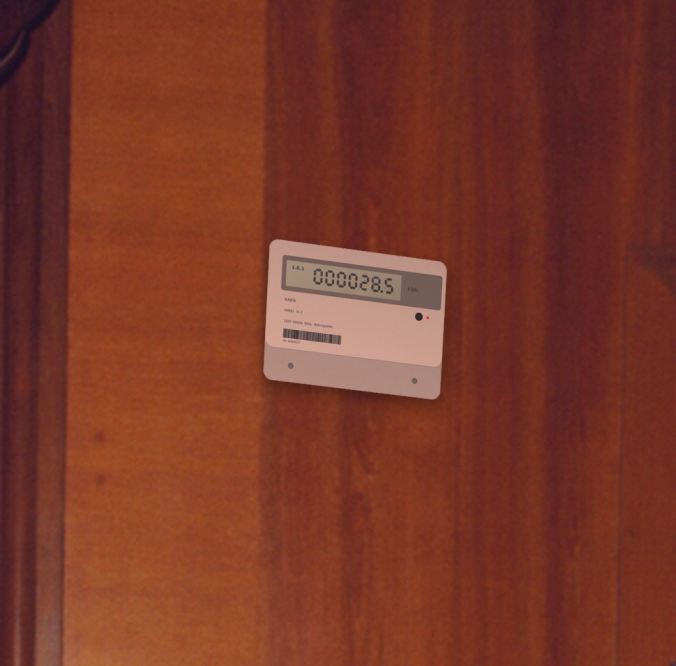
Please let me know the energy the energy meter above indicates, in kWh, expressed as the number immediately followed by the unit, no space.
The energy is 28.5kWh
